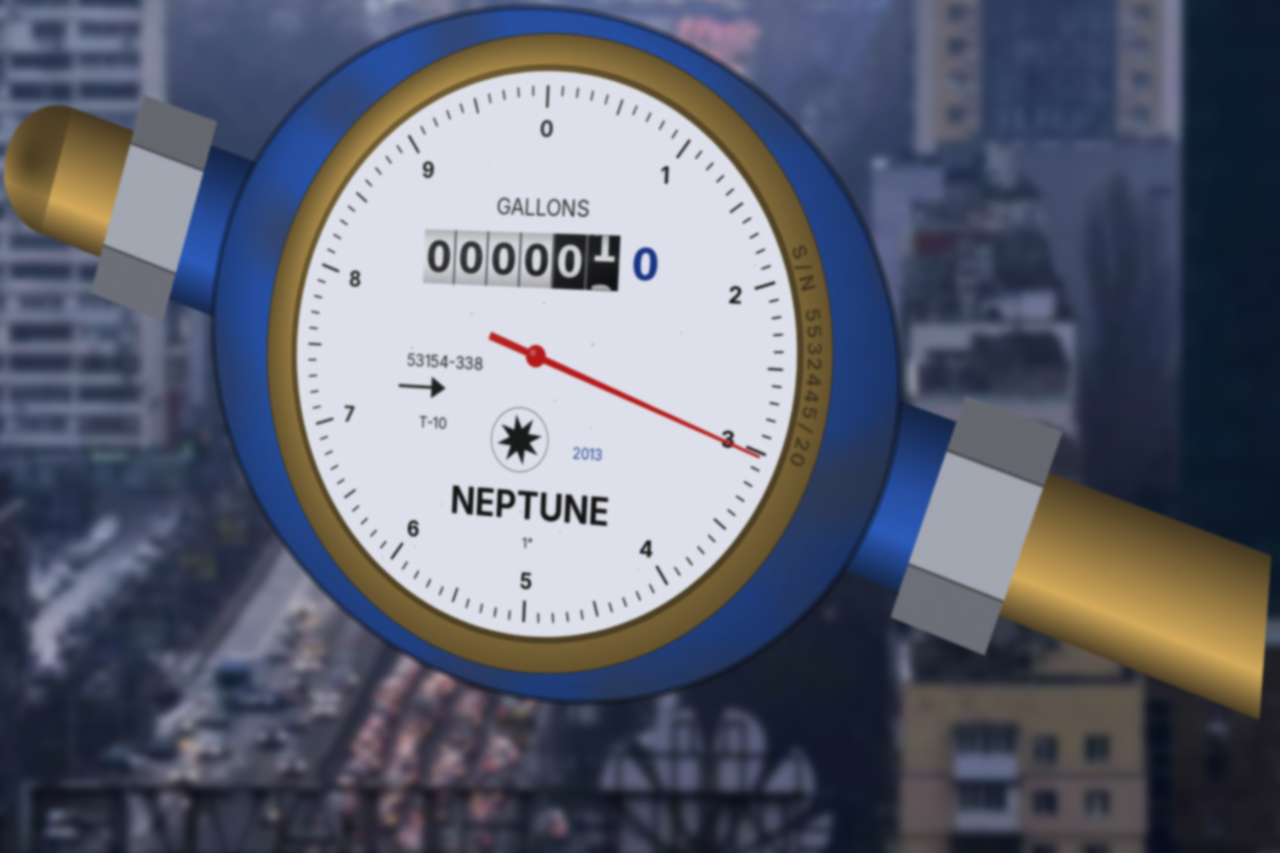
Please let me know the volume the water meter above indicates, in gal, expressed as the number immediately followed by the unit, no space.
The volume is 13.0gal
